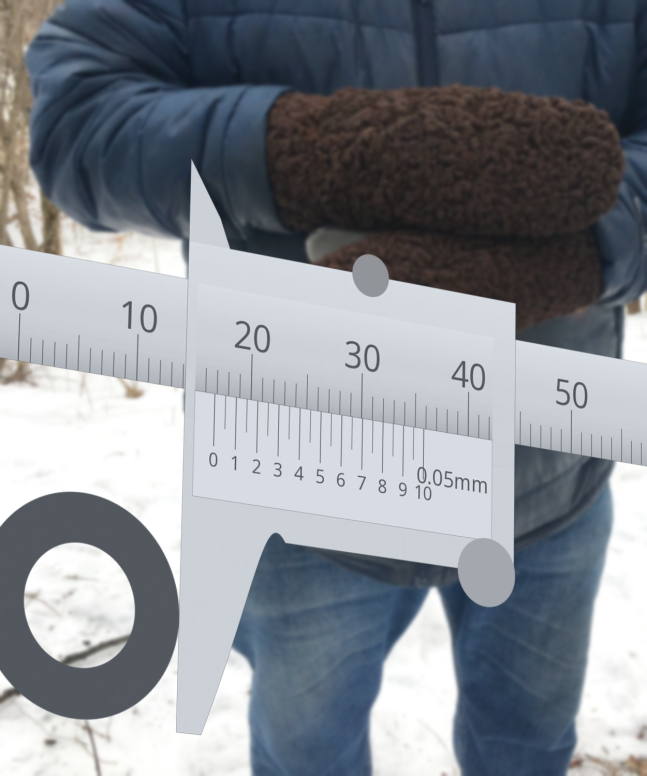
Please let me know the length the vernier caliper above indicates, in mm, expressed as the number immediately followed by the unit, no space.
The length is 16.8mm
